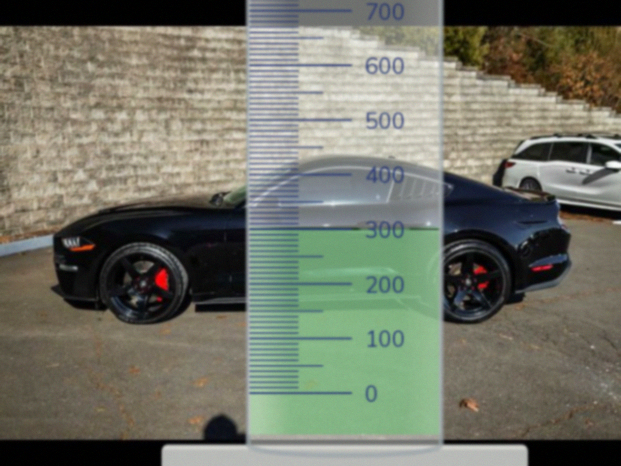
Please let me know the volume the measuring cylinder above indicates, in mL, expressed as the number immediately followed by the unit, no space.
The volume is 300mL
